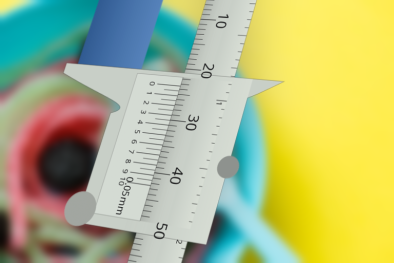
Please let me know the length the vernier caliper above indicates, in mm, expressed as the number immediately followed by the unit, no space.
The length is 23.4mm
